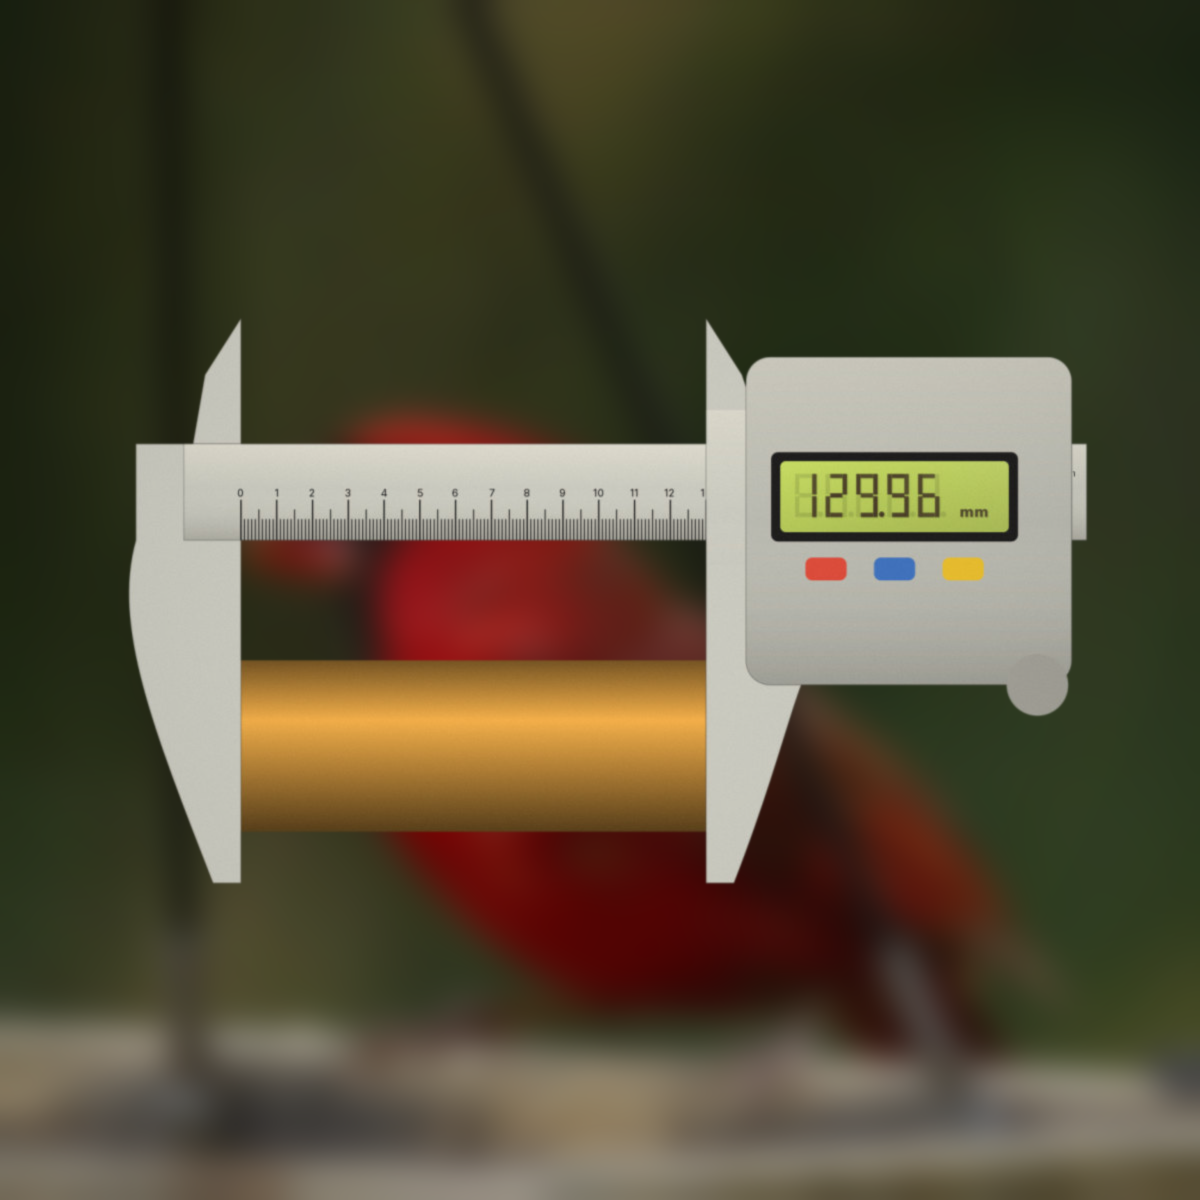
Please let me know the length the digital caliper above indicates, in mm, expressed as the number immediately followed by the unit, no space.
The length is 129.96mm
